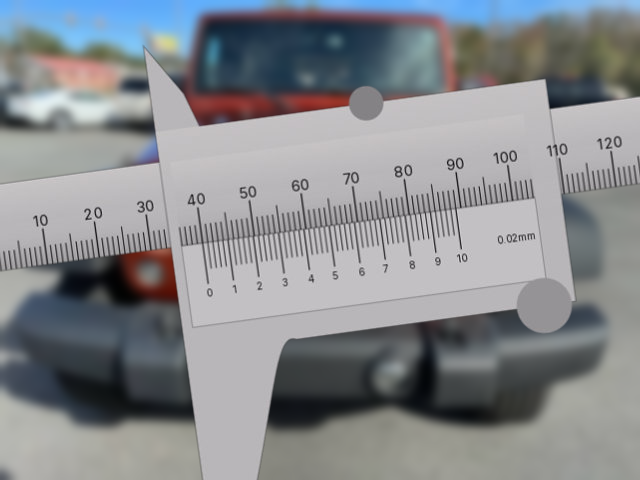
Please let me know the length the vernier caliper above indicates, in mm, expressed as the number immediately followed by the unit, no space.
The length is 40.0mm
